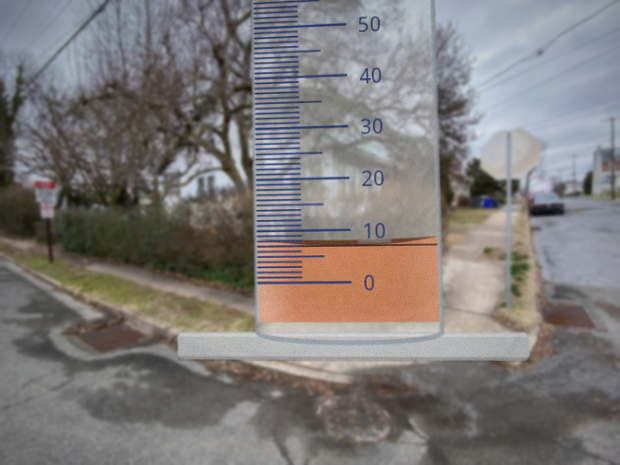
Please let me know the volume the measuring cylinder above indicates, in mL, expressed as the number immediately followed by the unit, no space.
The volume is 7mL
